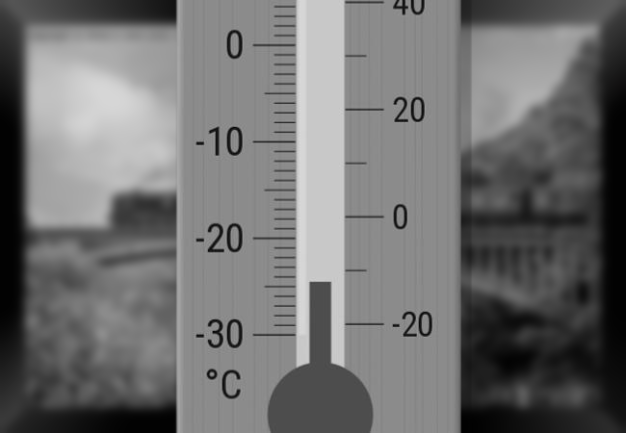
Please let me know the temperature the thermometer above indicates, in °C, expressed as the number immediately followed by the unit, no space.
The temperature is -24.5°C
